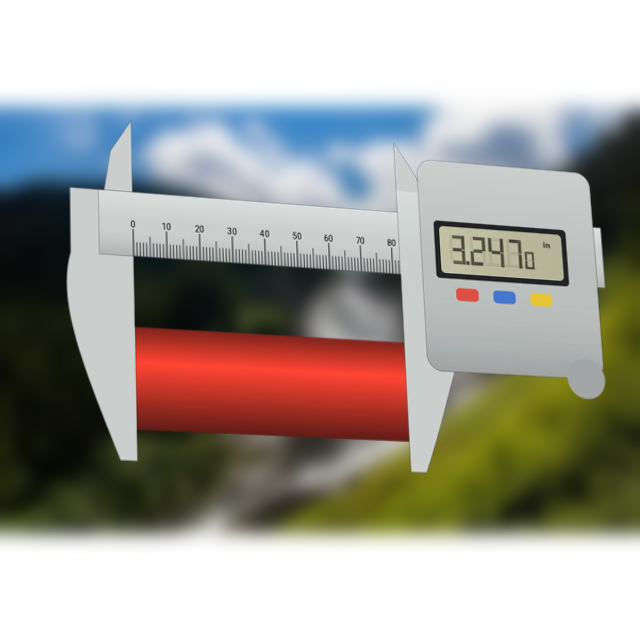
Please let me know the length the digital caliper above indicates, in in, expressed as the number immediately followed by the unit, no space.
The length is 3.2470in
